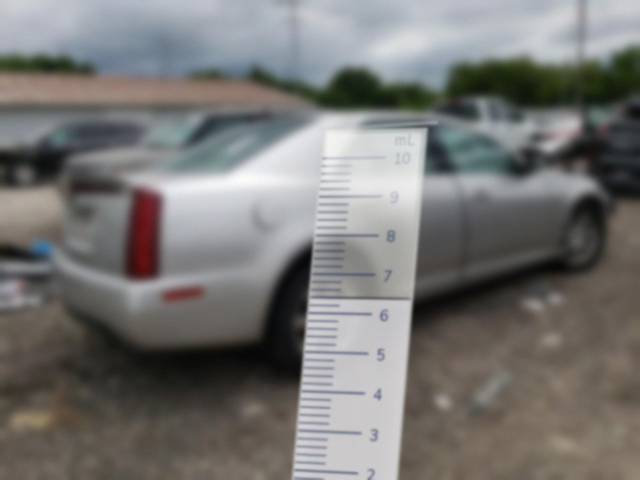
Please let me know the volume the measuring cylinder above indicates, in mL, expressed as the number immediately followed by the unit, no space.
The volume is 6.4mL
